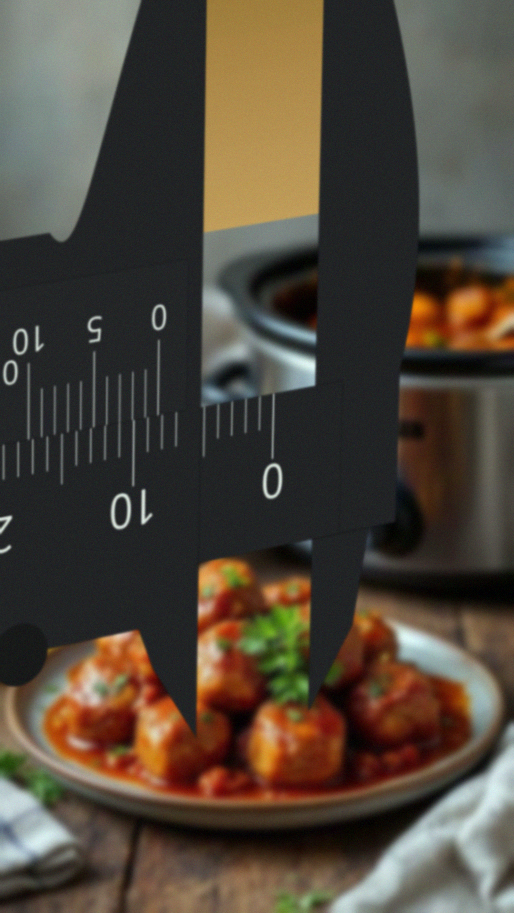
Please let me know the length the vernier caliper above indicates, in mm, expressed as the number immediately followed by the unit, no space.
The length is 8.3mm
